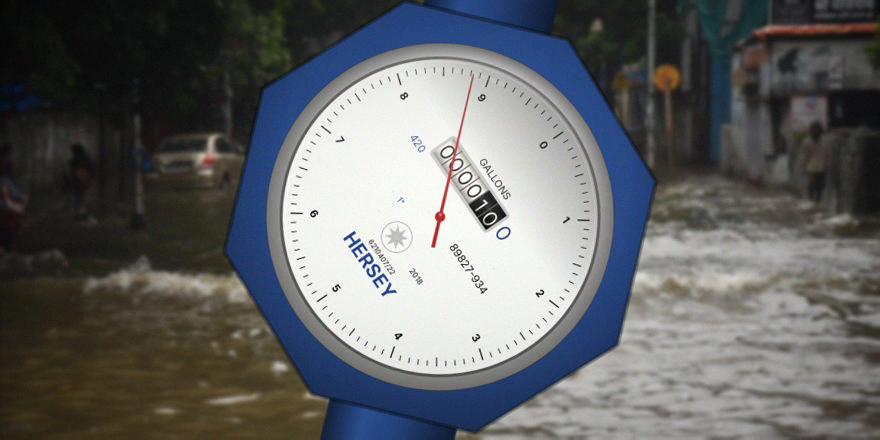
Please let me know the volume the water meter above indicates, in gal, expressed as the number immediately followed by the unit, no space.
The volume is 98.8gal
